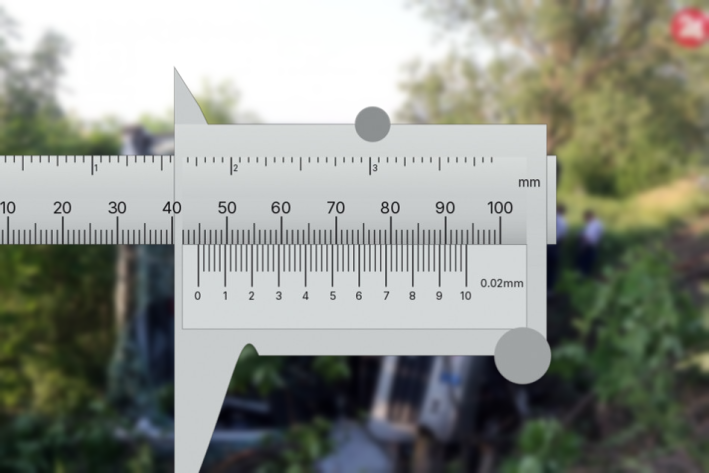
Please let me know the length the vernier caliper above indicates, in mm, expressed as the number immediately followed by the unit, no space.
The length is 44.8mm
